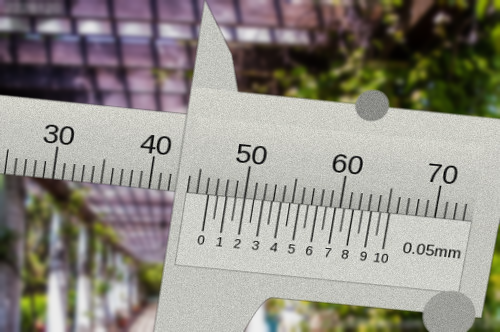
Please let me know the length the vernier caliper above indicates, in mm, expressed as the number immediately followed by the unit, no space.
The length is 46.2mm
